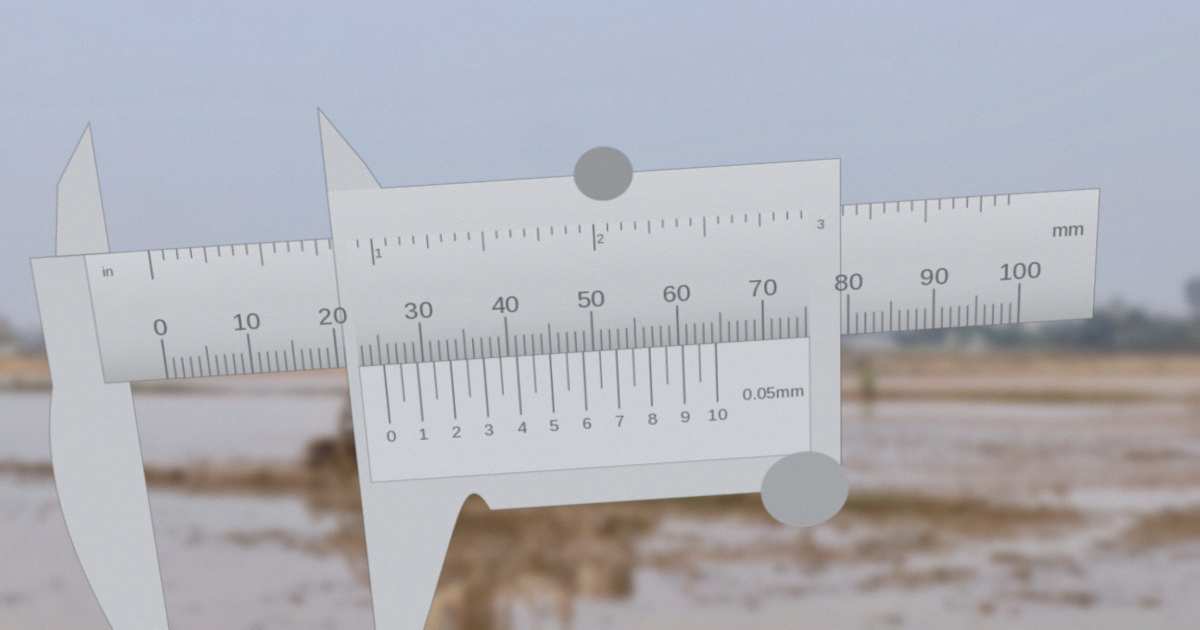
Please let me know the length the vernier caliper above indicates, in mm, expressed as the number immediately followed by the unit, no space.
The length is 25.4mm
